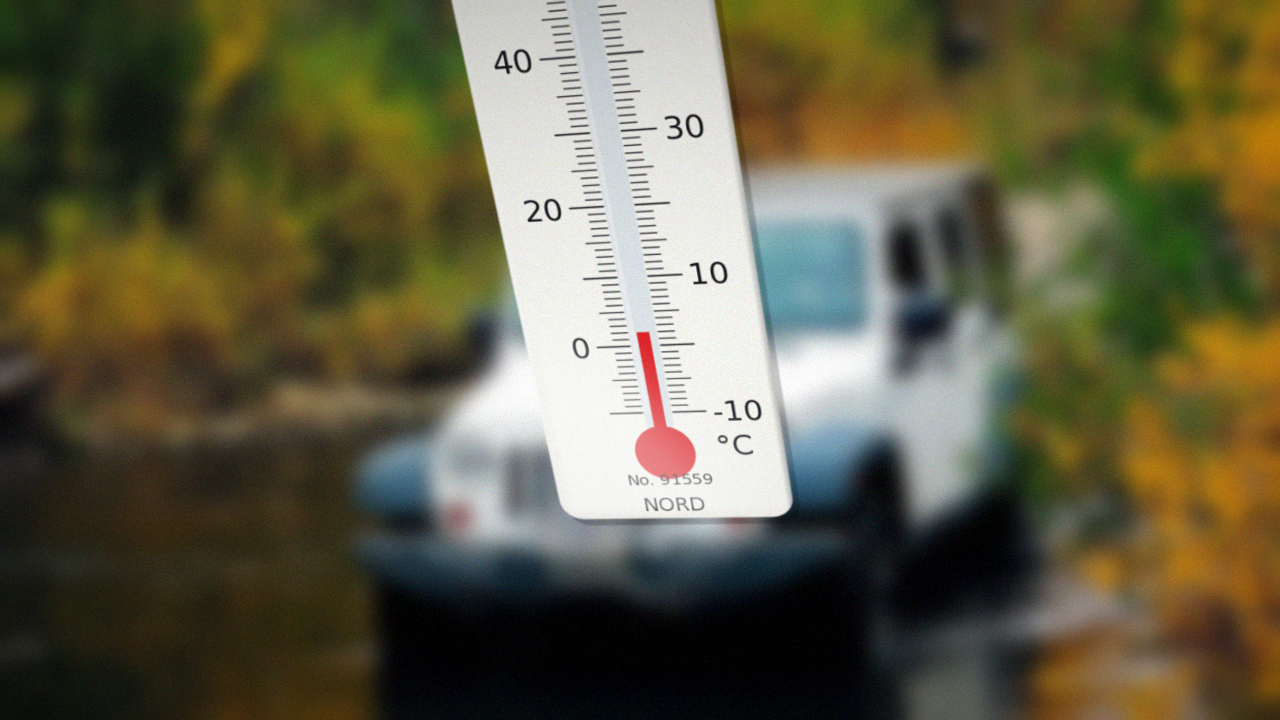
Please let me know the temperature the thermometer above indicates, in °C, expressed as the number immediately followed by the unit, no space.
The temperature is 2°C
